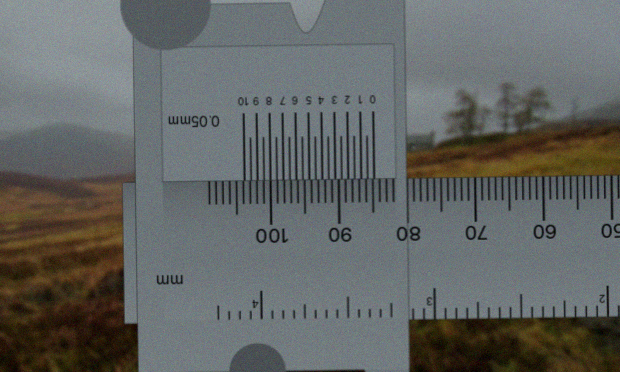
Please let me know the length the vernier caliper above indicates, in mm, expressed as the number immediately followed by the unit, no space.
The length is 84.8mm
